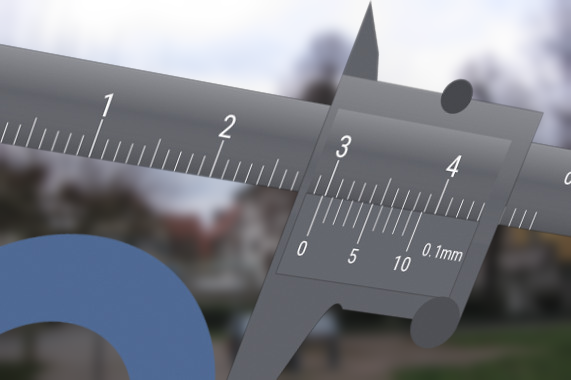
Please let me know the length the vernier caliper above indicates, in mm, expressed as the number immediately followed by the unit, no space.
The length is 29.8mm
